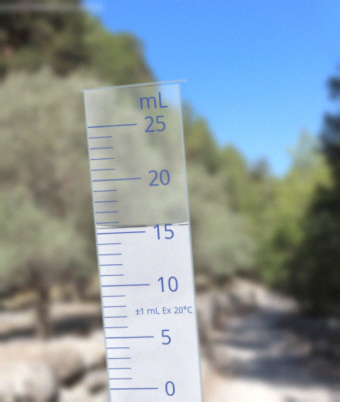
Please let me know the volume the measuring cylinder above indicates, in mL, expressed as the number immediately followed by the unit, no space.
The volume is 15.5mL
